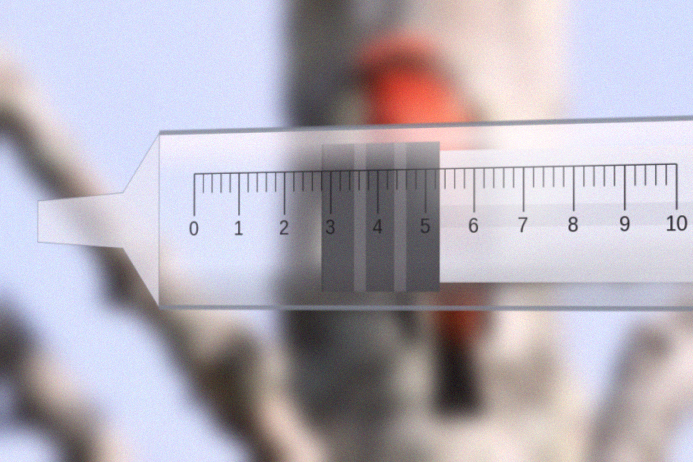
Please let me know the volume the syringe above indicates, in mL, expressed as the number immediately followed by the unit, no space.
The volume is 2.8mL
